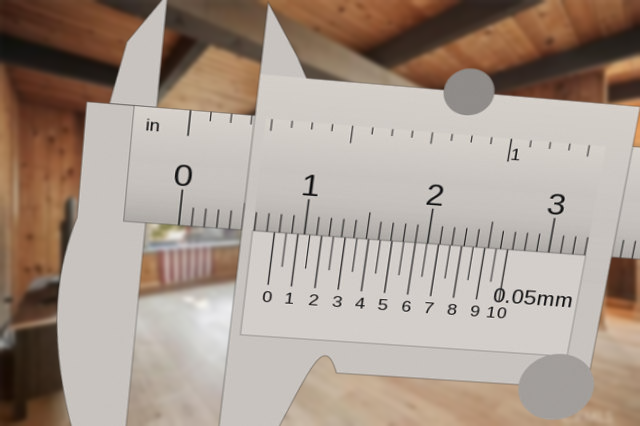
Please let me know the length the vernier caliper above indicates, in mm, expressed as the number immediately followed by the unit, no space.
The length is 7.6mm
